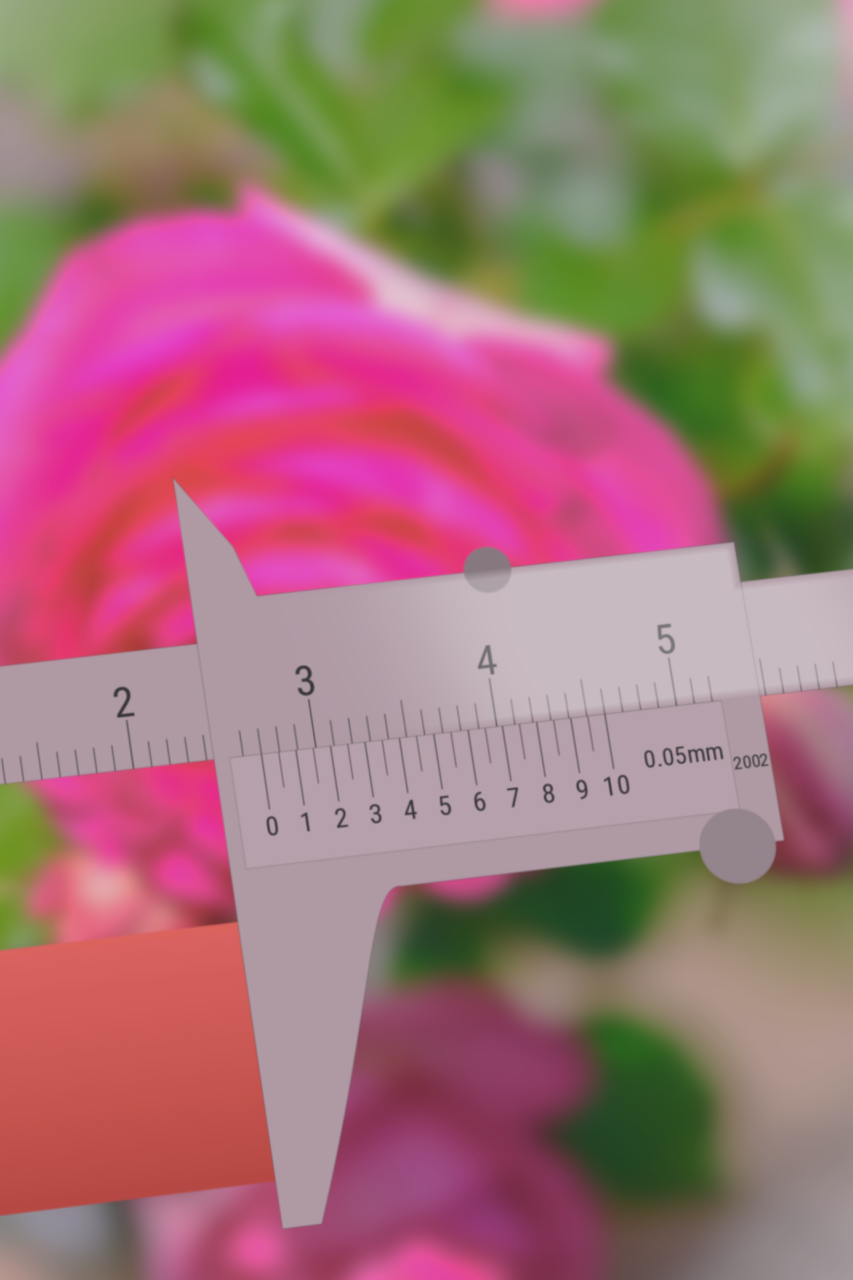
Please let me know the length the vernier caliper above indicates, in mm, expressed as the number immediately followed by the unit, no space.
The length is 27.0mm
